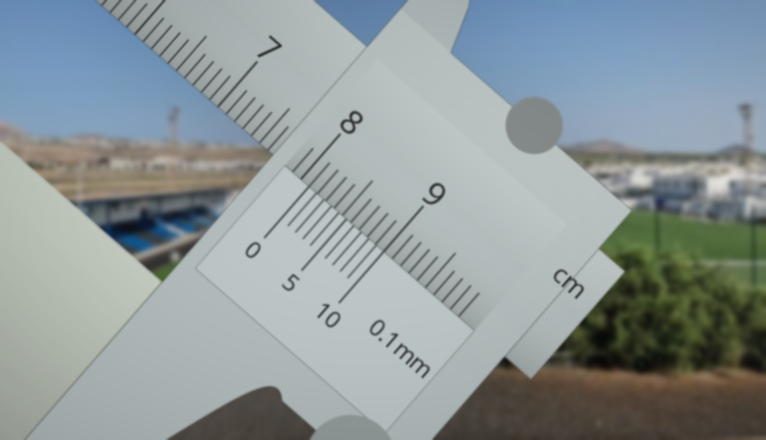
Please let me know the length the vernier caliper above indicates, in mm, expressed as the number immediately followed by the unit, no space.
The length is 81.0mm
